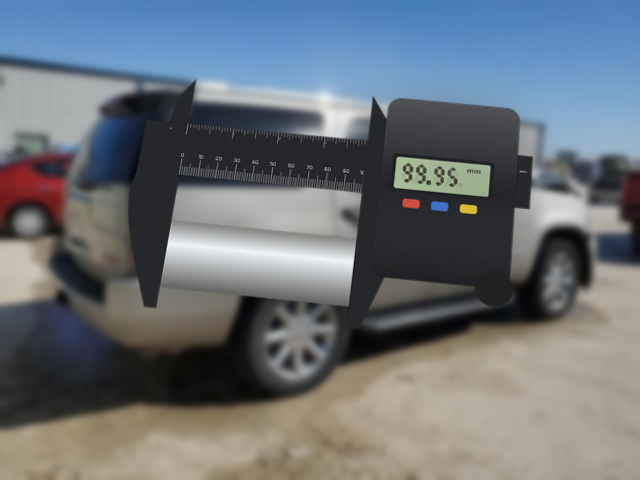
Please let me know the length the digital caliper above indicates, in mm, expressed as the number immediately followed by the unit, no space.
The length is 99.95mm
